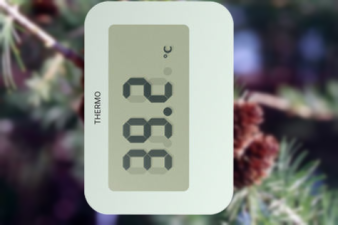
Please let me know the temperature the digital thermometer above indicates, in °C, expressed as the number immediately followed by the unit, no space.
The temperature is 39.2°C
